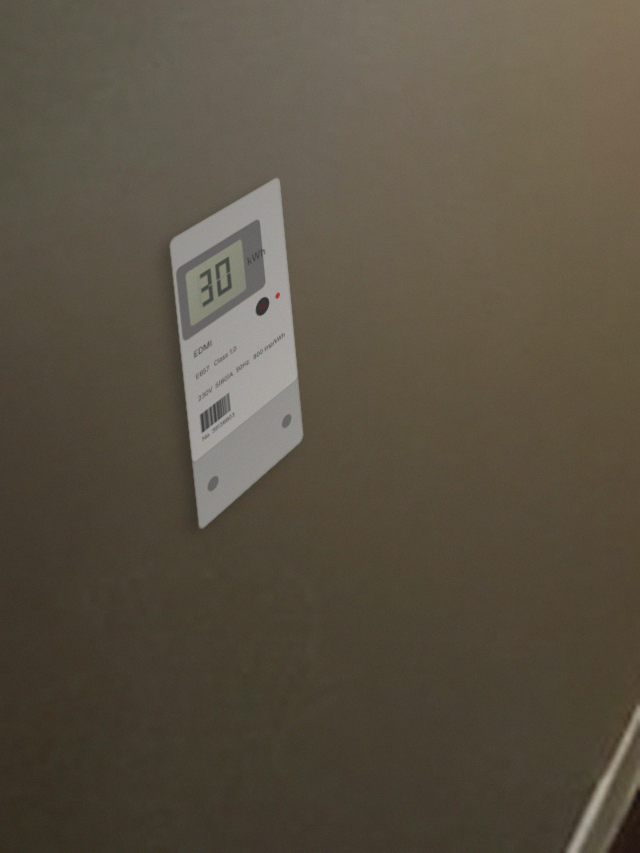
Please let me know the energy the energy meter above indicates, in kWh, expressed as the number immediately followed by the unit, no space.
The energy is 30kWh
